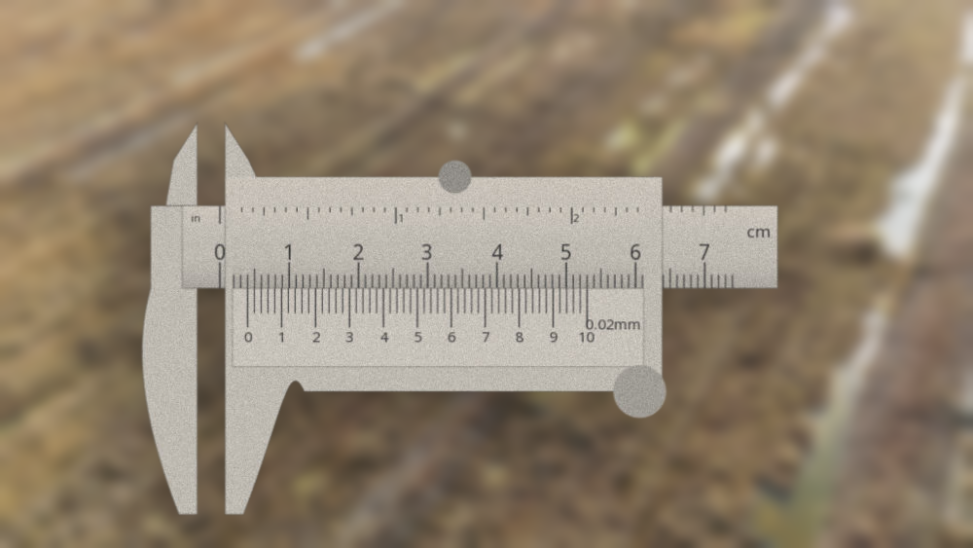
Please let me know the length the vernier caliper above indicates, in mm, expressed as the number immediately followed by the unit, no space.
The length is 4.0mm
